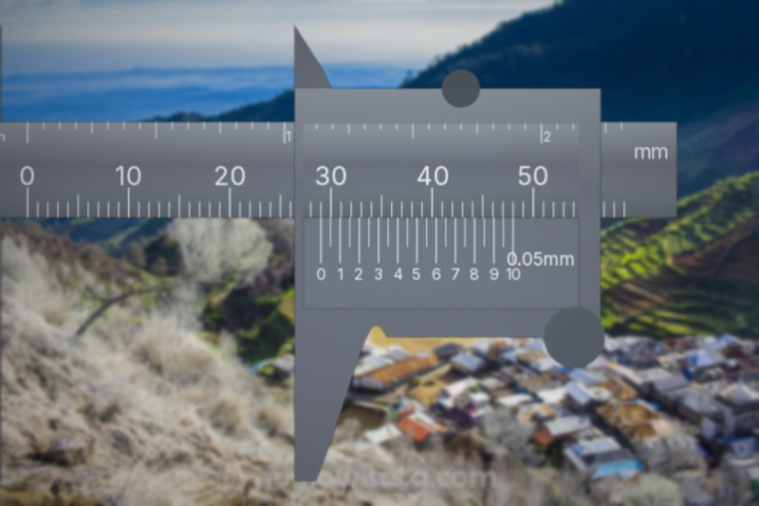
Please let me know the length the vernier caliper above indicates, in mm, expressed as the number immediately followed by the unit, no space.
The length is 29.0mm
